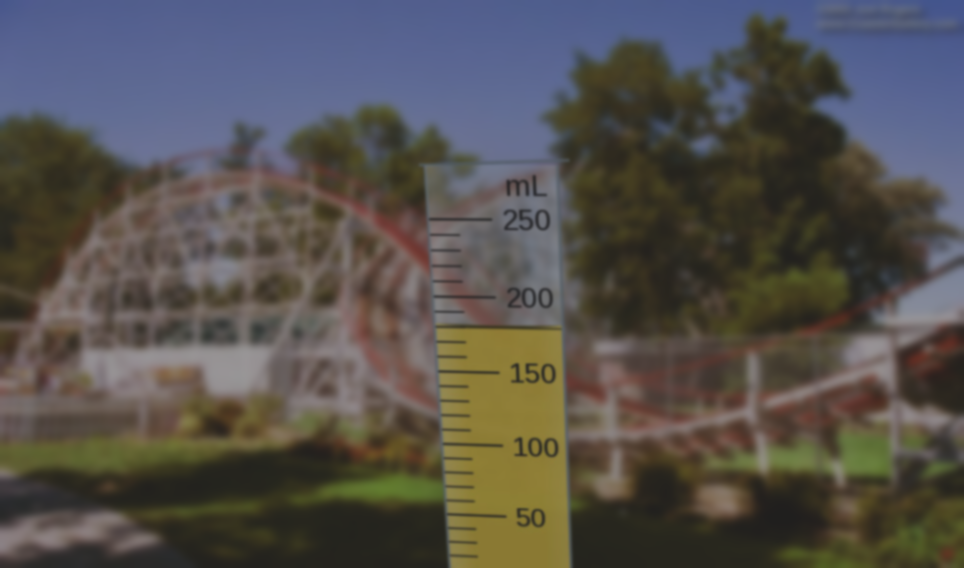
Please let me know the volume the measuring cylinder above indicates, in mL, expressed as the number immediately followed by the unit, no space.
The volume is 180mL
